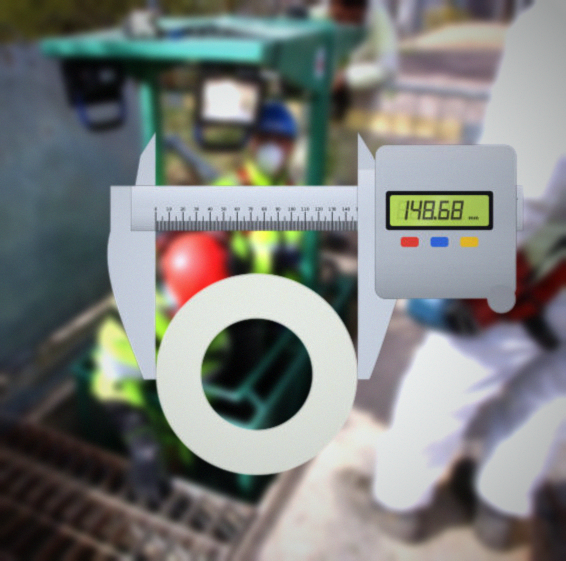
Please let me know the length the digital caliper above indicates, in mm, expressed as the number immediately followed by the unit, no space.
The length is 148.68mm
